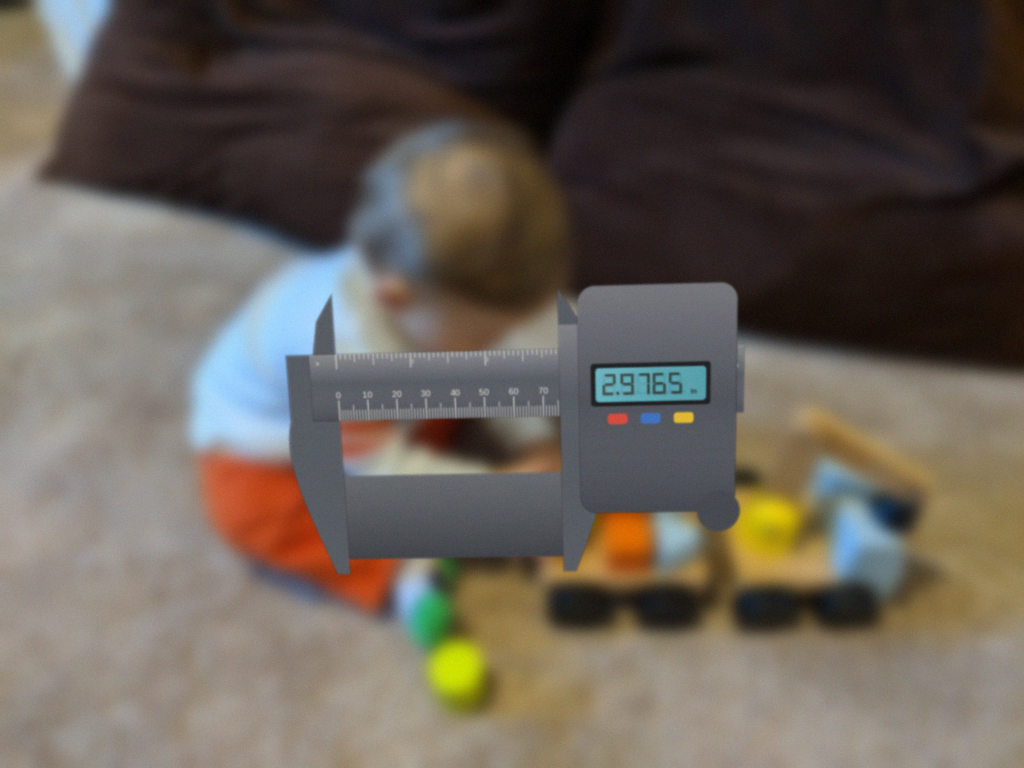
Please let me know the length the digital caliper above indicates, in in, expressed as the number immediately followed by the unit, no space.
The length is 2.9765in
